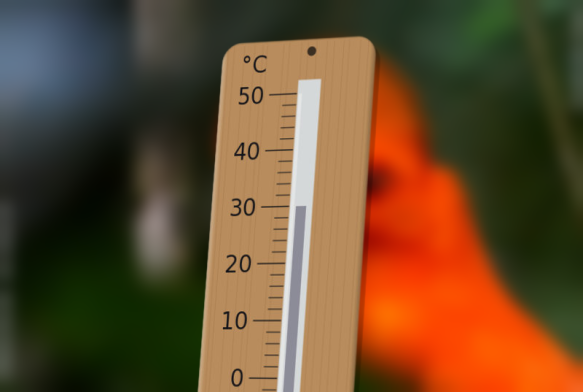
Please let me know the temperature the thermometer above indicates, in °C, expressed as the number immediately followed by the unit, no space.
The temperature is 30°C
